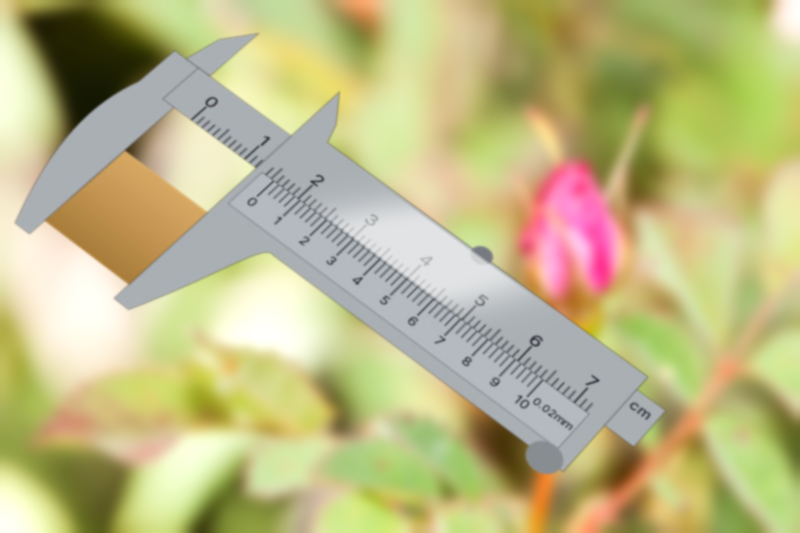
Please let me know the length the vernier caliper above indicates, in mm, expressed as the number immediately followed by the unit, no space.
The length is 15.5mm
